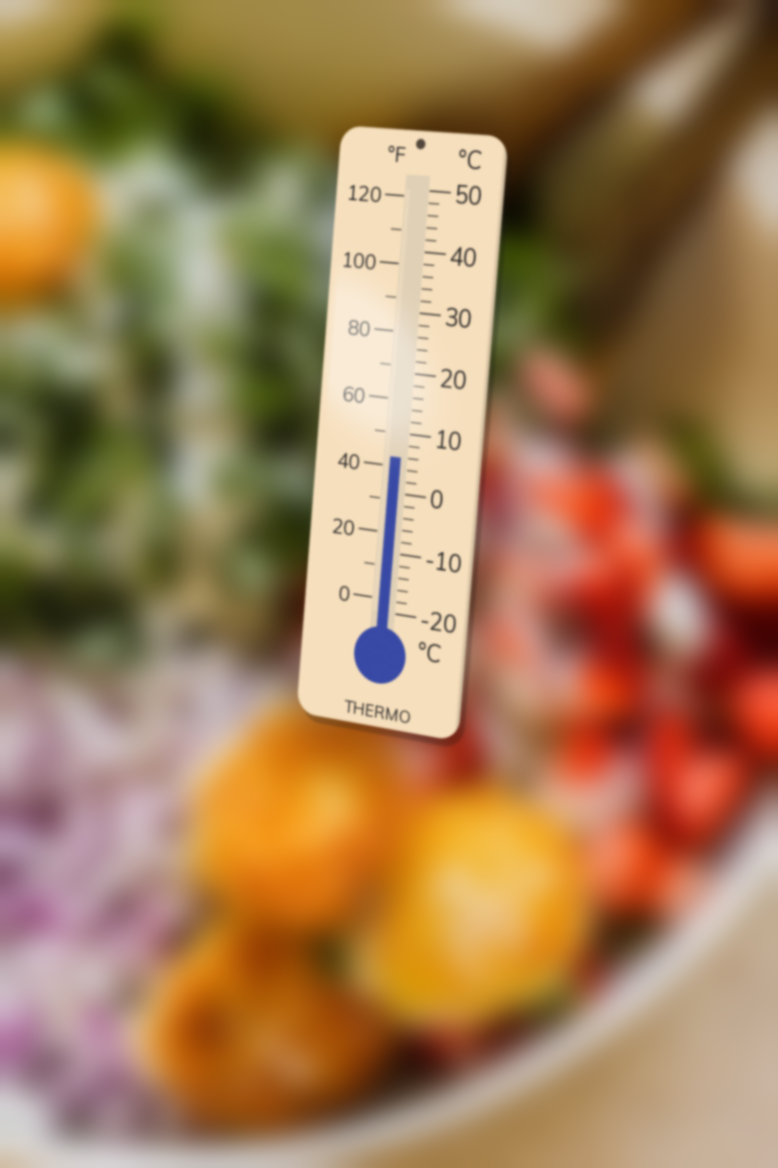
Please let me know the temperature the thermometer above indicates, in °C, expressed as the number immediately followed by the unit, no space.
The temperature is 6°C
